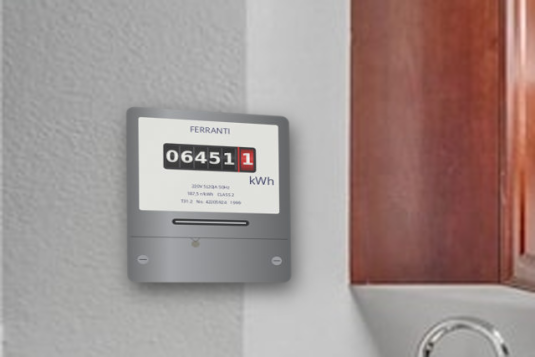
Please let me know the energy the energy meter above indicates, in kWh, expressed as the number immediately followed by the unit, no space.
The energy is 6451.1kWh
